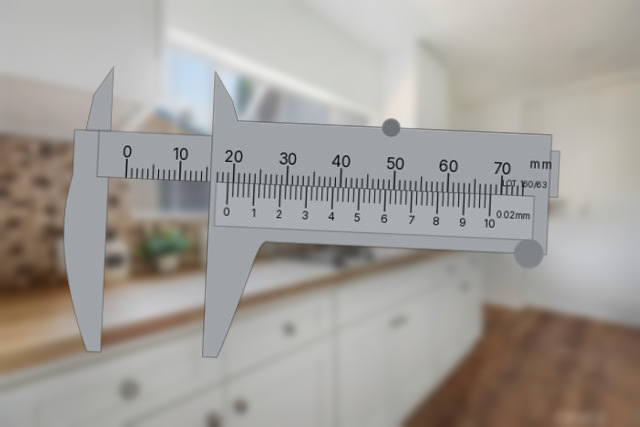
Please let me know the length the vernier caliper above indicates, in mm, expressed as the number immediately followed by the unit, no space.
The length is 19.0mm
